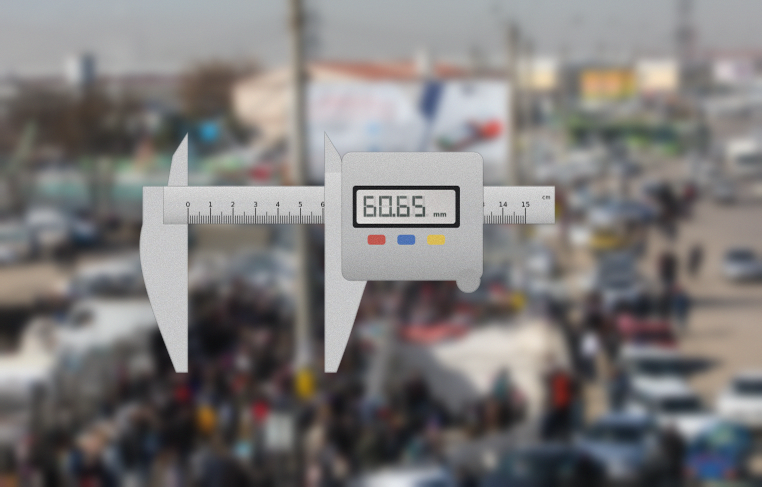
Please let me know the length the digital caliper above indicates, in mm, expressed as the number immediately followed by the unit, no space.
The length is 60.65mm
